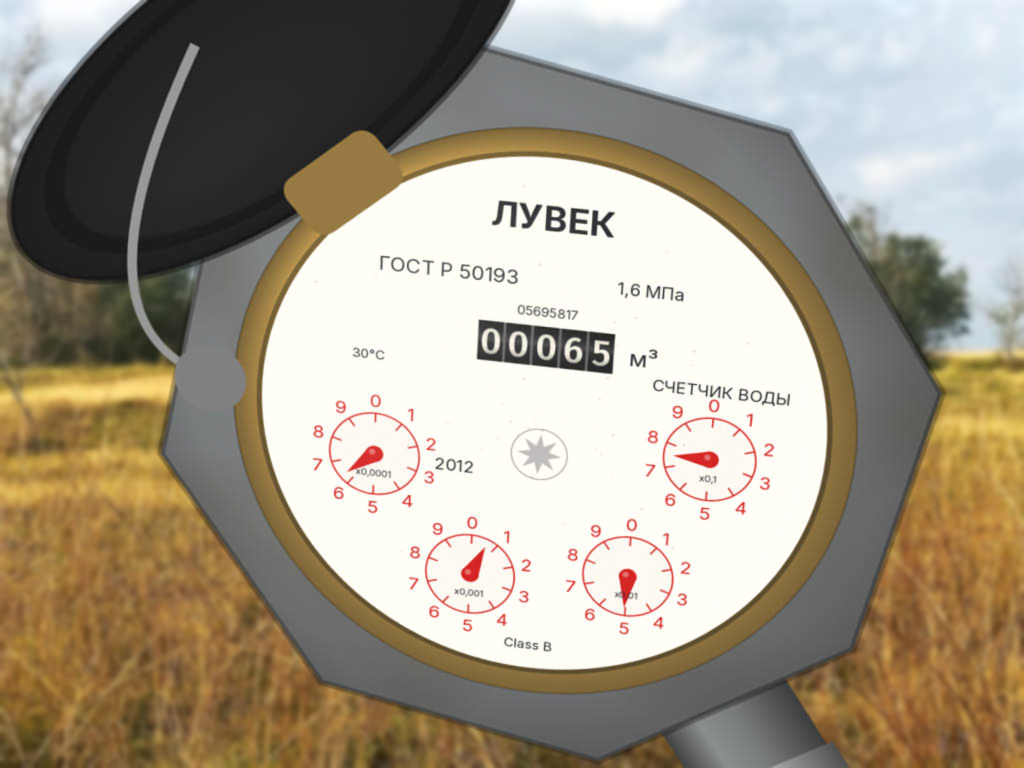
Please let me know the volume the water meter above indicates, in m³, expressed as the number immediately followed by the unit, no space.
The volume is 65.7506m³
